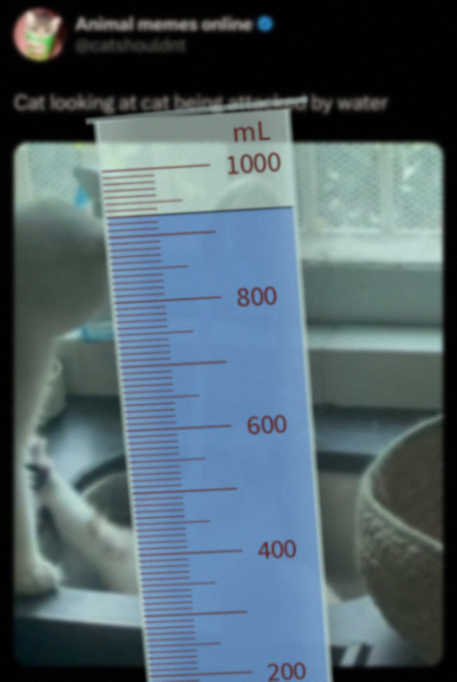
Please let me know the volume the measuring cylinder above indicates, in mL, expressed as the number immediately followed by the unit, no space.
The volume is 930mL
